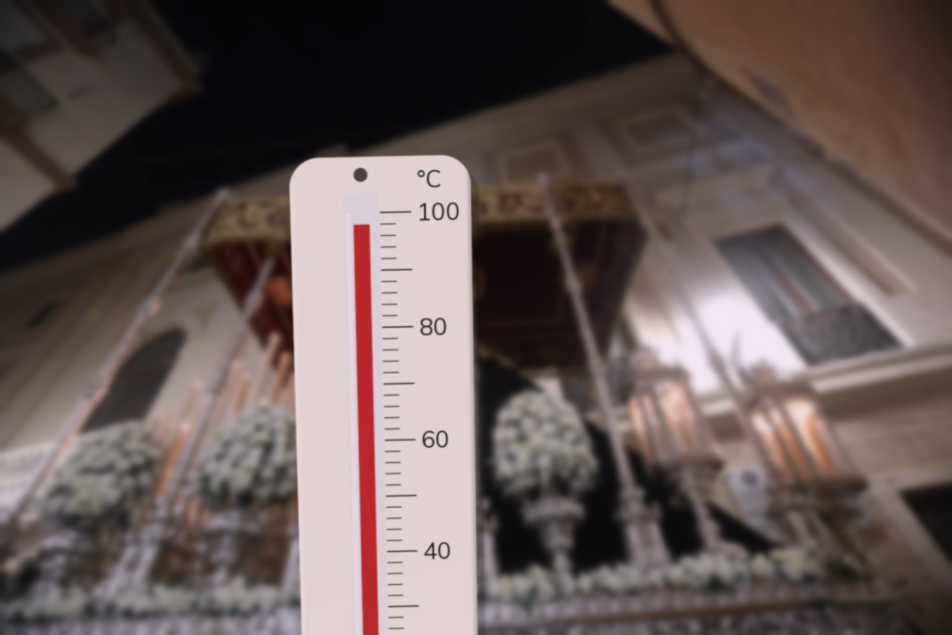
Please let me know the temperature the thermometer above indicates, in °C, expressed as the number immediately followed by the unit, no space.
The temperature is 98°C
